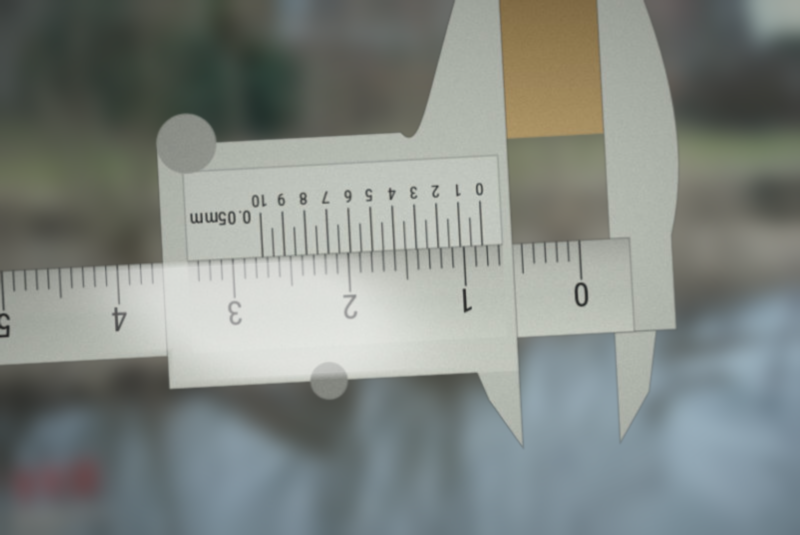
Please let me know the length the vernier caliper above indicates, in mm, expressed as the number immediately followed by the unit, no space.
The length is 8.4mm
